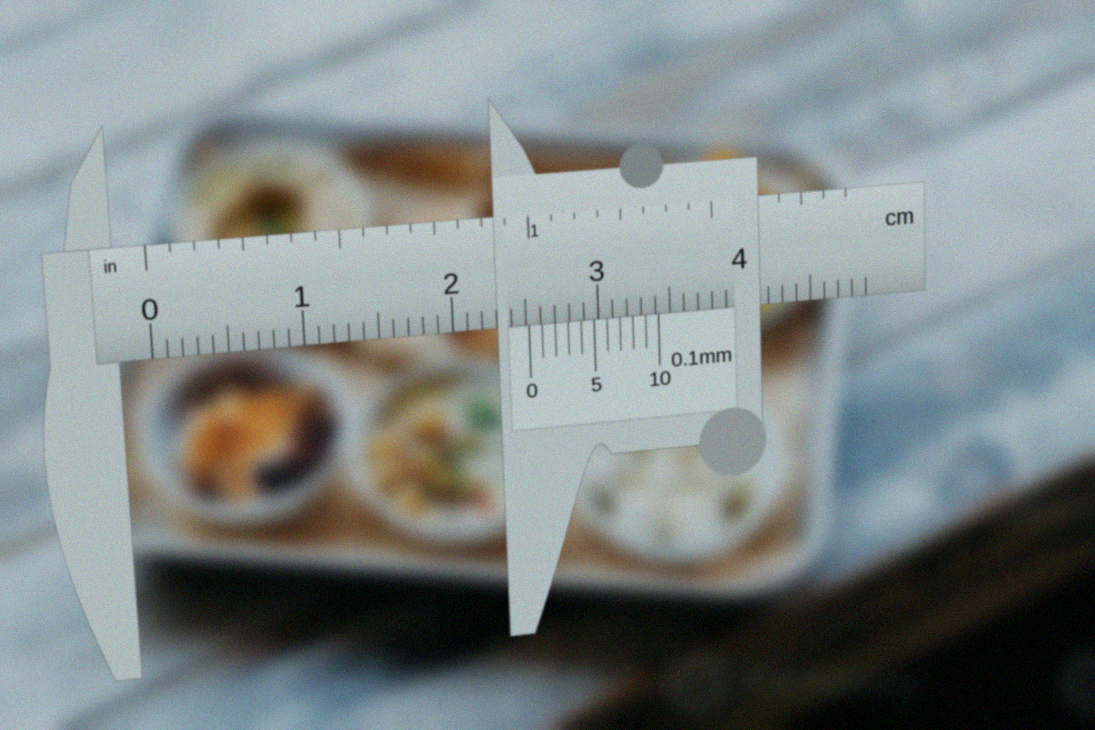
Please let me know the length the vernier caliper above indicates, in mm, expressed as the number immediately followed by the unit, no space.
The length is 25.2mm
